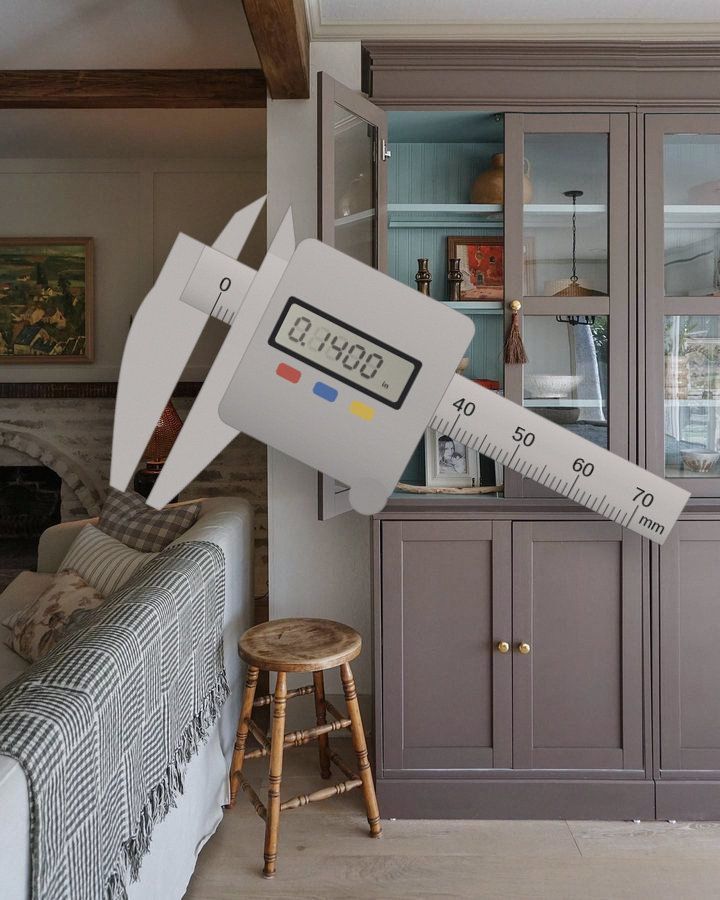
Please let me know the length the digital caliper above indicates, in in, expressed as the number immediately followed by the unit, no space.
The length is 0.1400in
